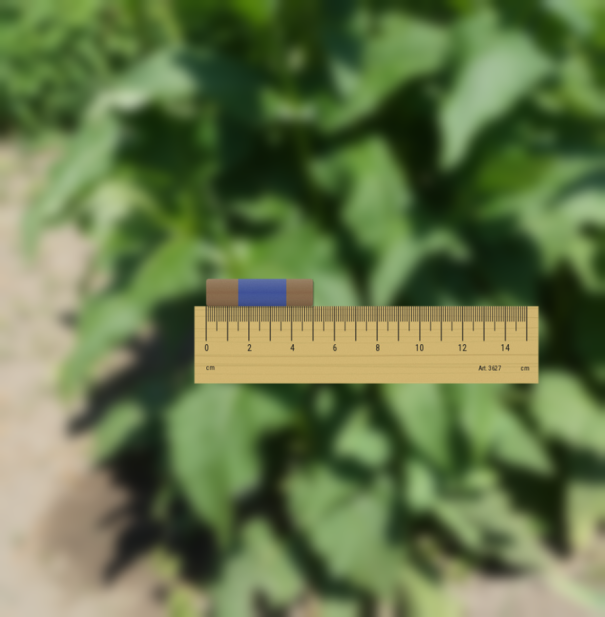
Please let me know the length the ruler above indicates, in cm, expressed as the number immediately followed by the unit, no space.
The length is 5cm
